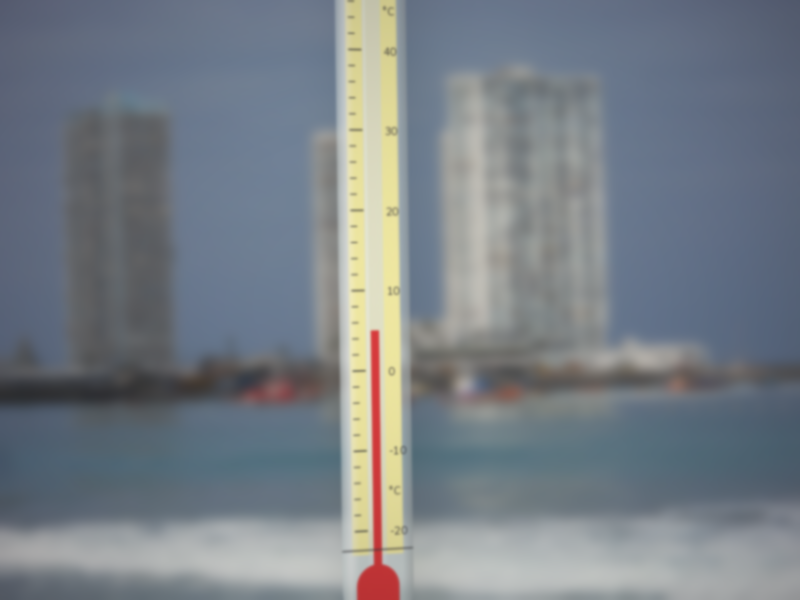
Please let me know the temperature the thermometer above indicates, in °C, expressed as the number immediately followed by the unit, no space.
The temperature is 5°C
